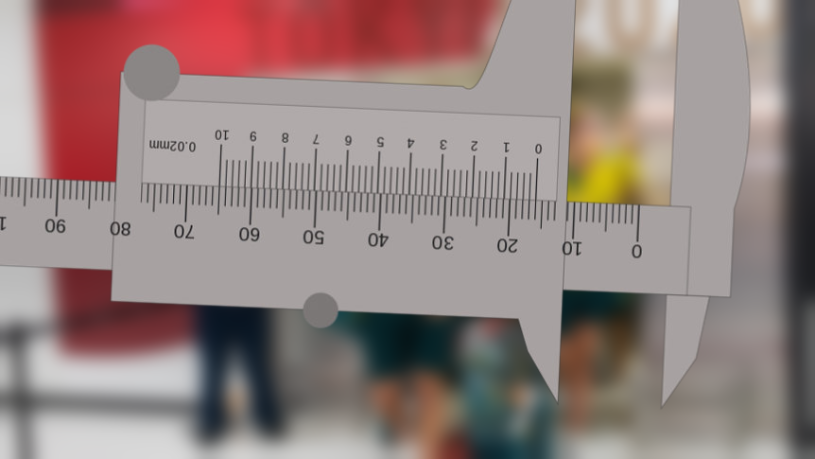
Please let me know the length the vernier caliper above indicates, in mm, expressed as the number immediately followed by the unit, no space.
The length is 16.0mm
